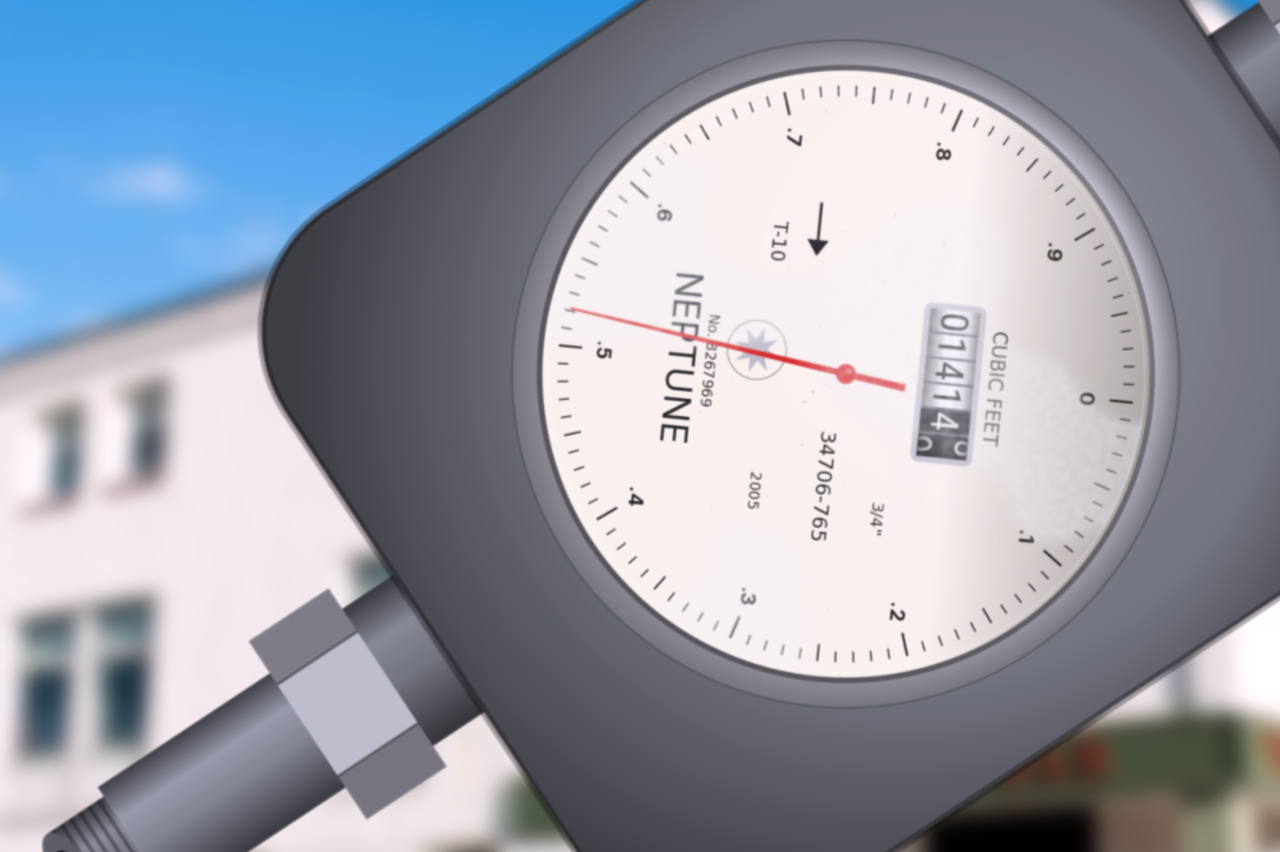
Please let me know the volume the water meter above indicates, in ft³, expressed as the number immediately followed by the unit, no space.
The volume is 14148.52ft³
